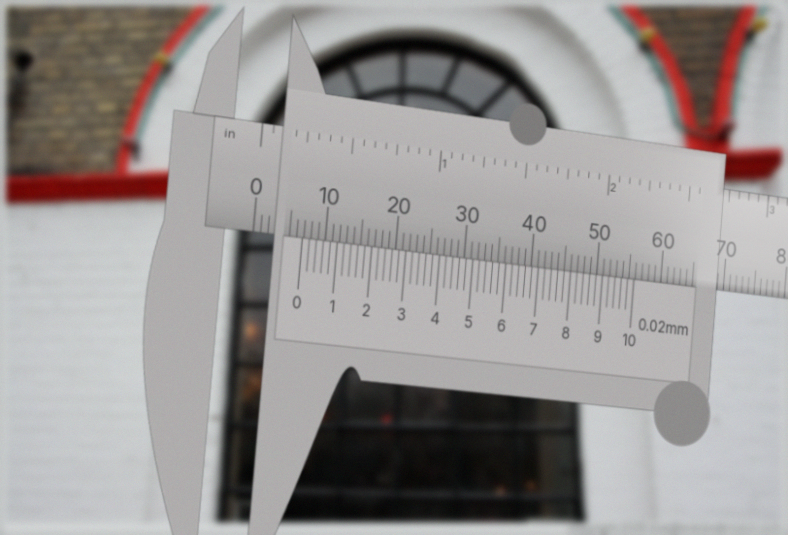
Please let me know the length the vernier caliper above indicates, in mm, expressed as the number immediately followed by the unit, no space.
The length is 6.8mm
